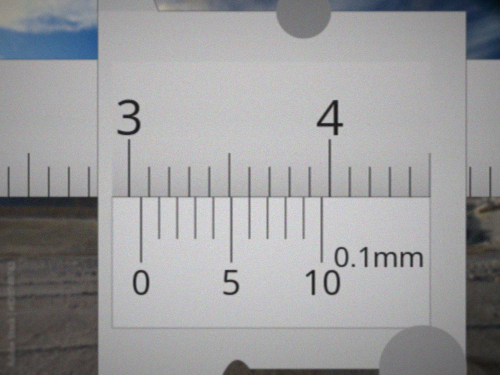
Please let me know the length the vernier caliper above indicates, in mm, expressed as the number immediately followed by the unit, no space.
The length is 30.6mm
